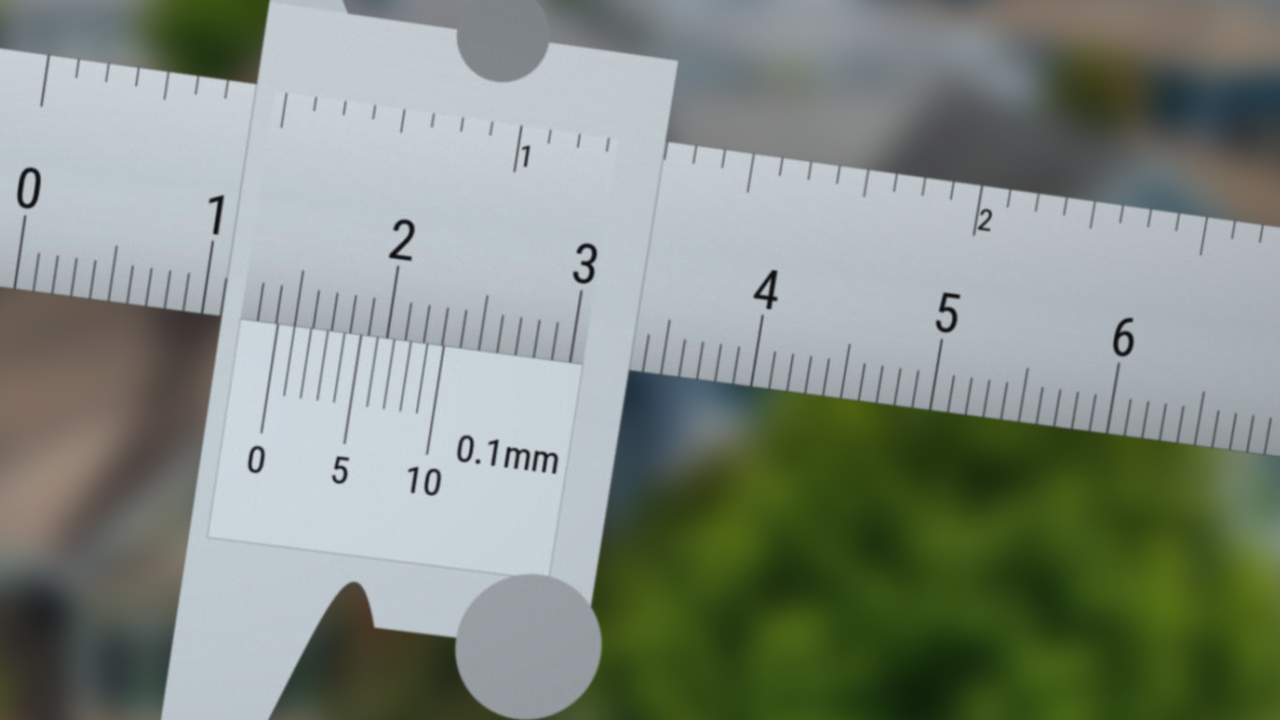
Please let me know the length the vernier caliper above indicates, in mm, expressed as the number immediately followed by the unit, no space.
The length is 14.1mm
